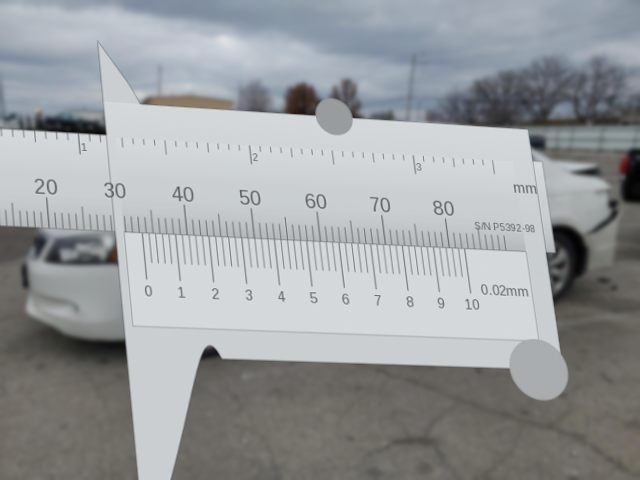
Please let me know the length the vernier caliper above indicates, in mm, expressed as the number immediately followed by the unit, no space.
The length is 33.4mm
